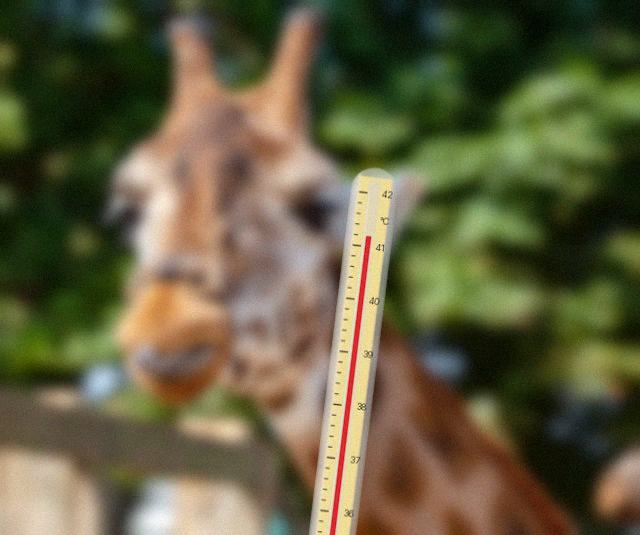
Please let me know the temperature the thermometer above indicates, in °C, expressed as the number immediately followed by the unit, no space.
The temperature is 41.2°C
